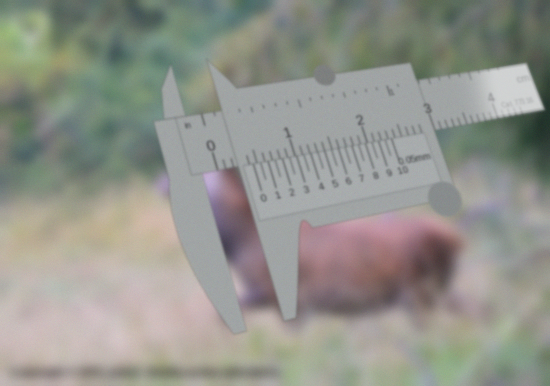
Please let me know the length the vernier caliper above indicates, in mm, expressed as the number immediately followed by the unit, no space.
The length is 4.5mm
